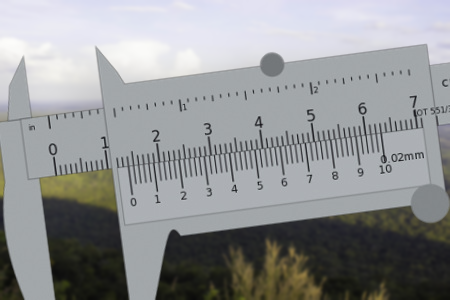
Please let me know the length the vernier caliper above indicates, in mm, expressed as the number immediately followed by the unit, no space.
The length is 14.0mm
